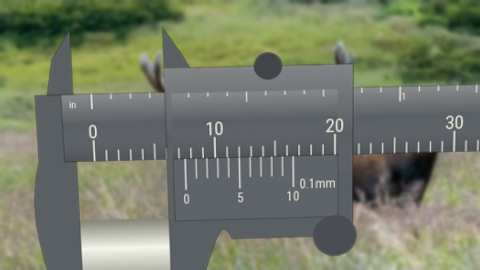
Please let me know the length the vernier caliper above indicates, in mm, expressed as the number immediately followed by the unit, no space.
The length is 7.5mm
